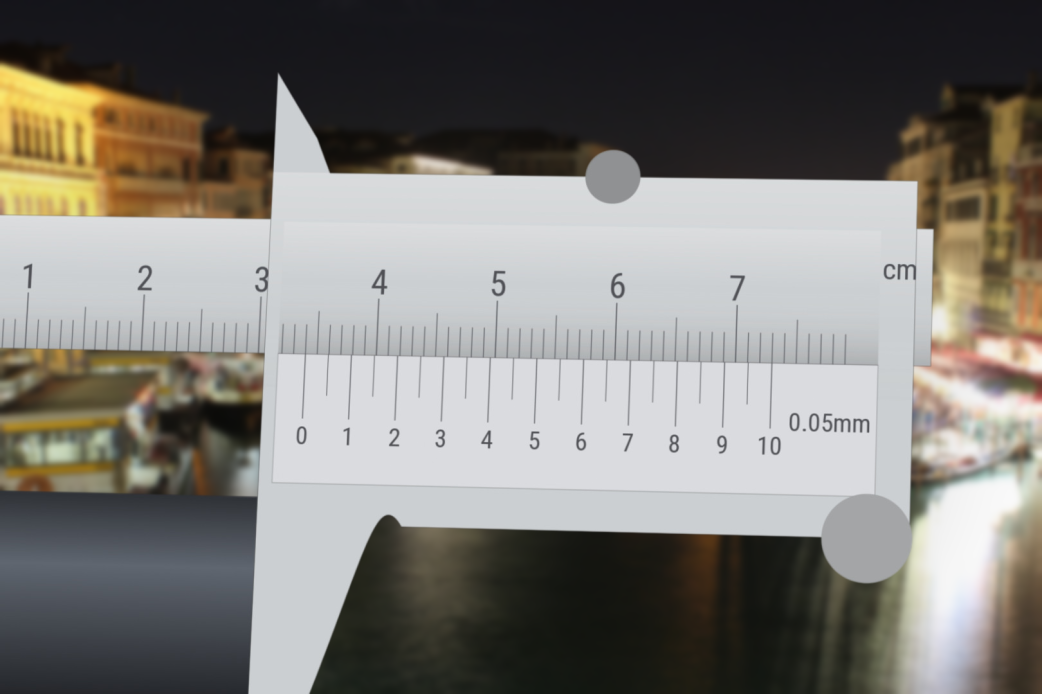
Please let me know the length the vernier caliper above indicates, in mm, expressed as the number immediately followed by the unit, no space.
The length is 34.0mm
